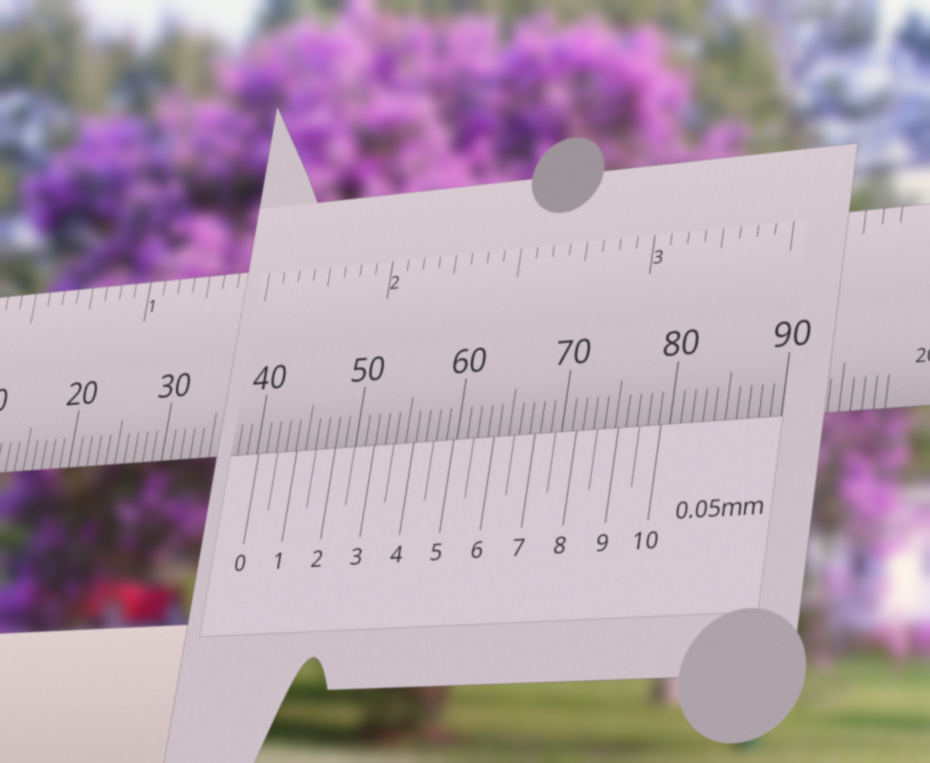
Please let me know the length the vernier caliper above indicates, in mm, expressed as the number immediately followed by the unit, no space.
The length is 40.2mm
